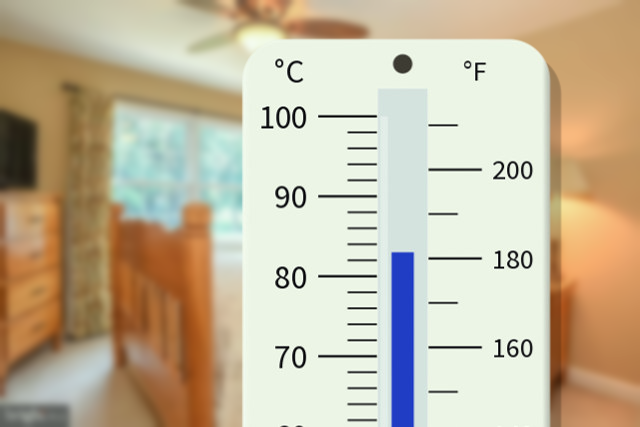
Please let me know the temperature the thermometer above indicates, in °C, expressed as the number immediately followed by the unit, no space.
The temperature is 83°C
